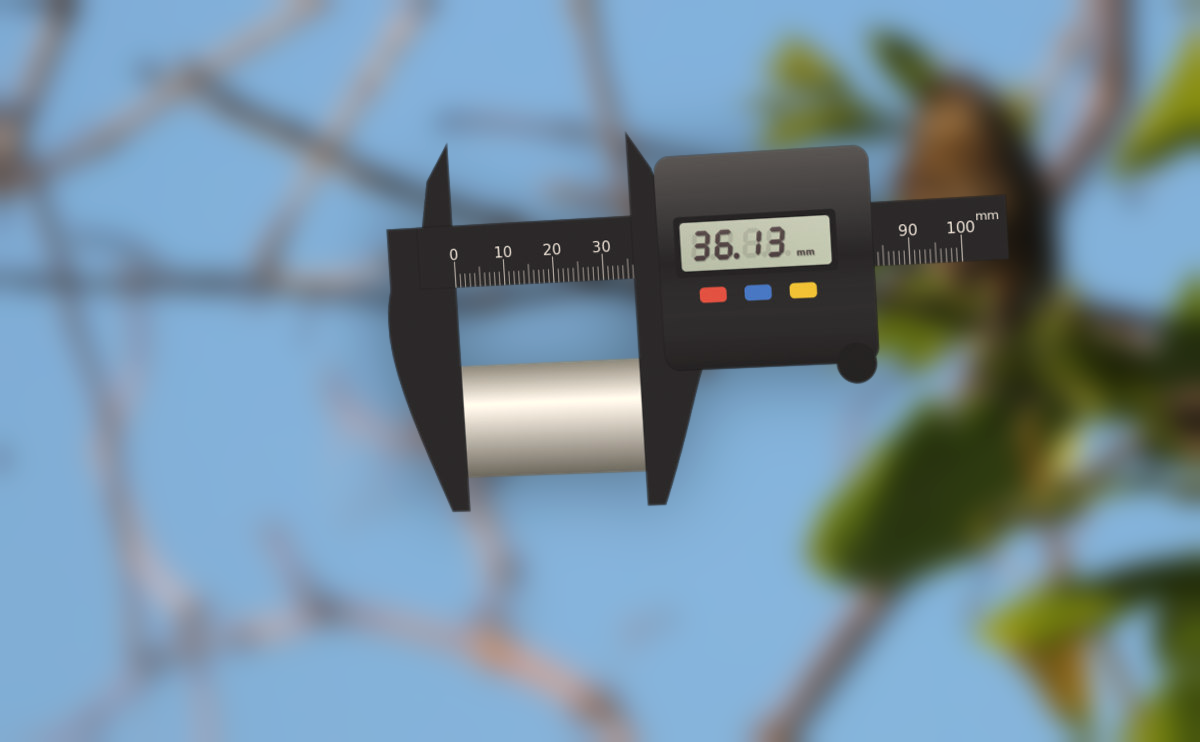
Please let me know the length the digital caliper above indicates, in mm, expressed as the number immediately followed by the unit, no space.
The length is 36.13mm
